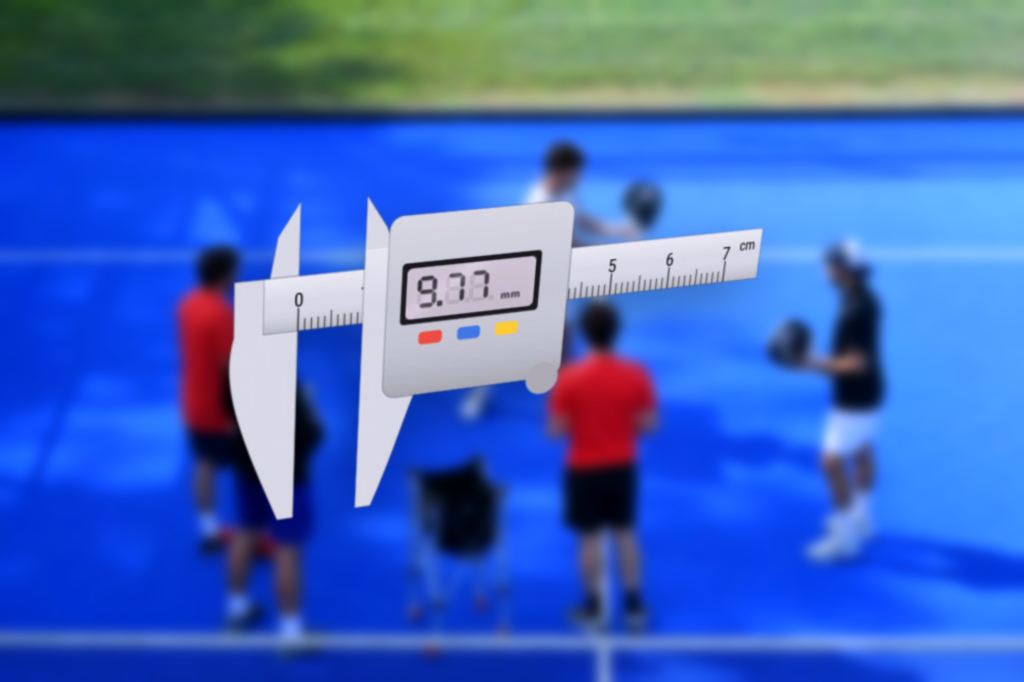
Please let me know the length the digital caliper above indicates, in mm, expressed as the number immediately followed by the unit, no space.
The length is 9.77mm
